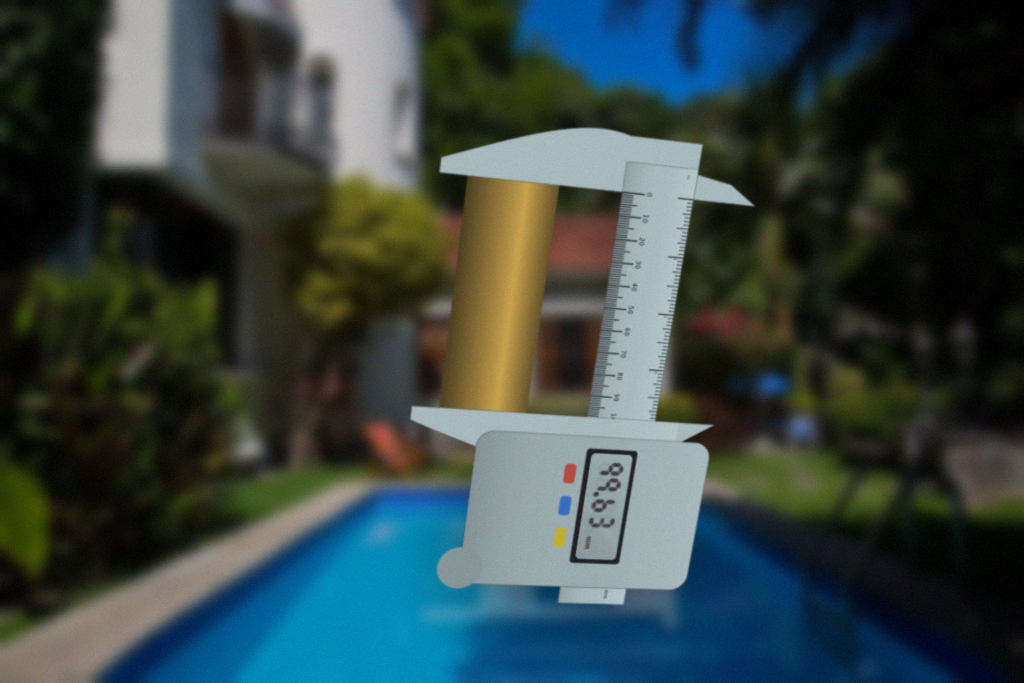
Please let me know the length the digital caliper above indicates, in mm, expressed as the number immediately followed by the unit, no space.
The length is 99.63mm
